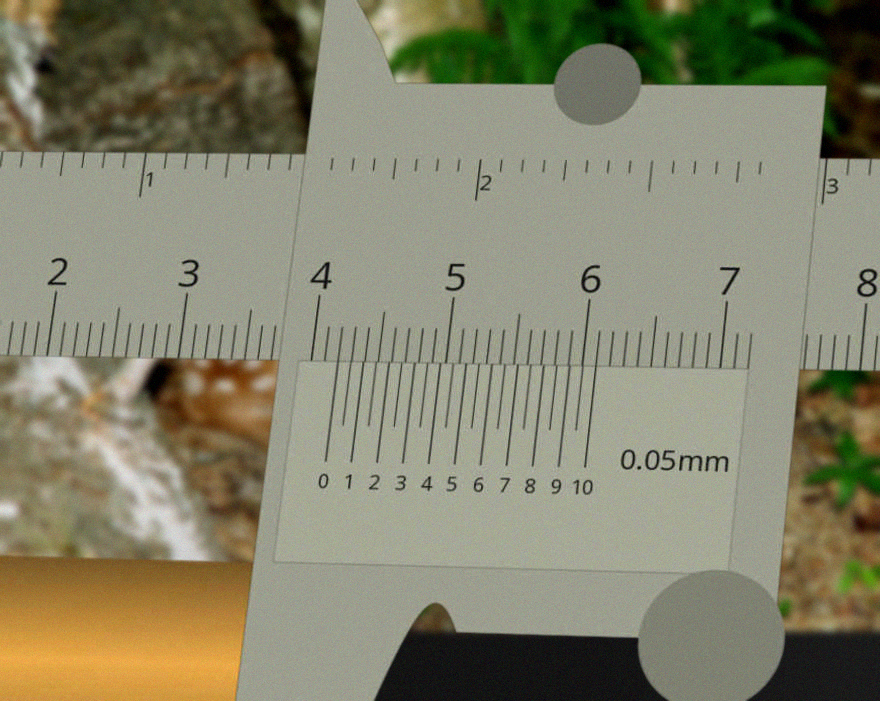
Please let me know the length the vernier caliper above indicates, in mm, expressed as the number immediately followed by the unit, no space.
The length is 42.0mm
